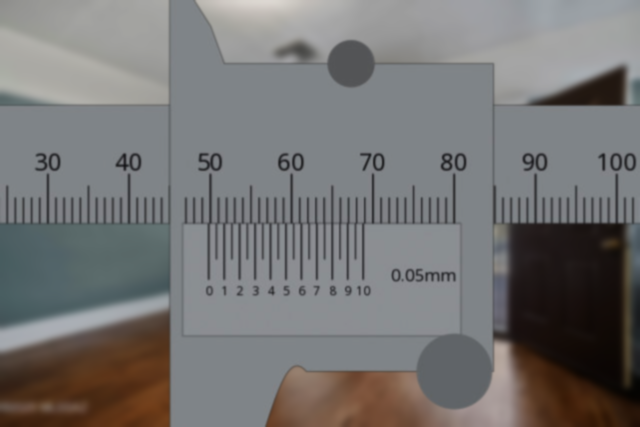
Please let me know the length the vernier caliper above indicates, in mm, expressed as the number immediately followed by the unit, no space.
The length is 49.8mm
